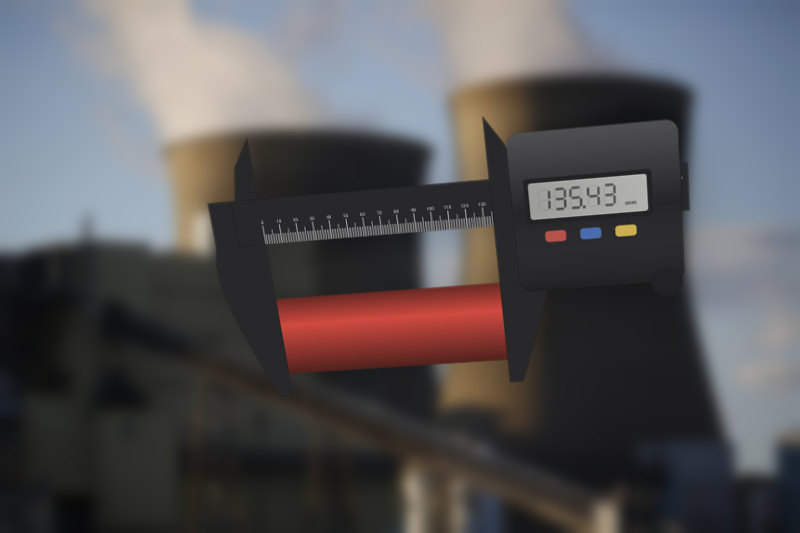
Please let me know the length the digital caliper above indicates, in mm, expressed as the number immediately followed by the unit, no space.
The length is 135.43mm
